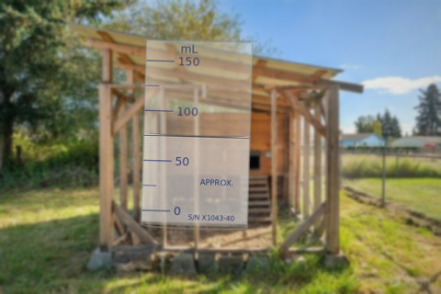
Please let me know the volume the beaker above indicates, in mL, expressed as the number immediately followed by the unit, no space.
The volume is 75mL
